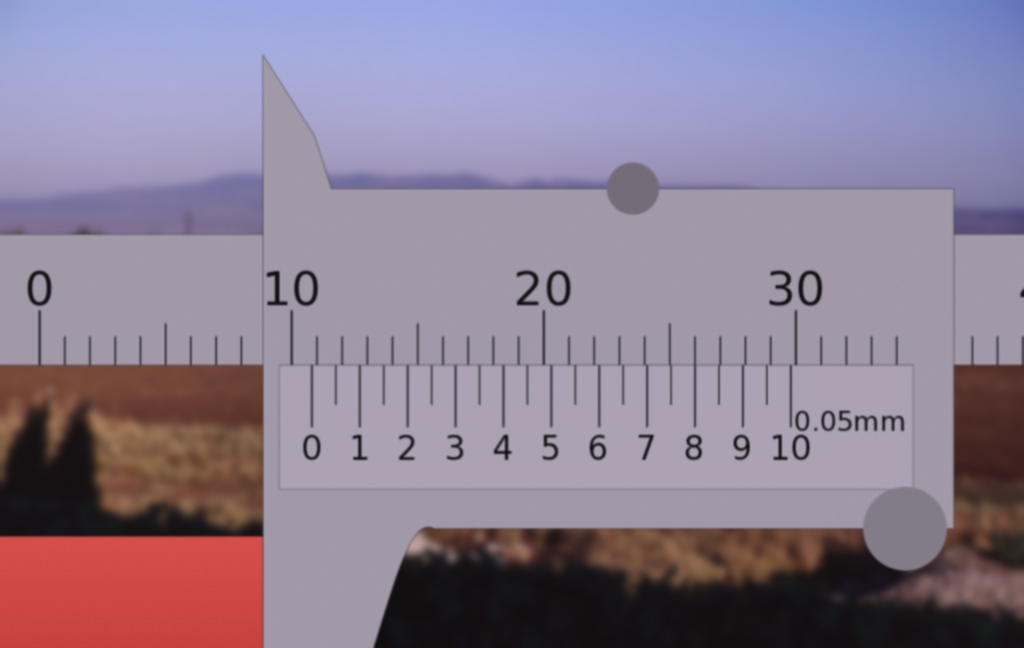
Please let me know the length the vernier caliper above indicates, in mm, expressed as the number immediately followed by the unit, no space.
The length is 10.8mm
